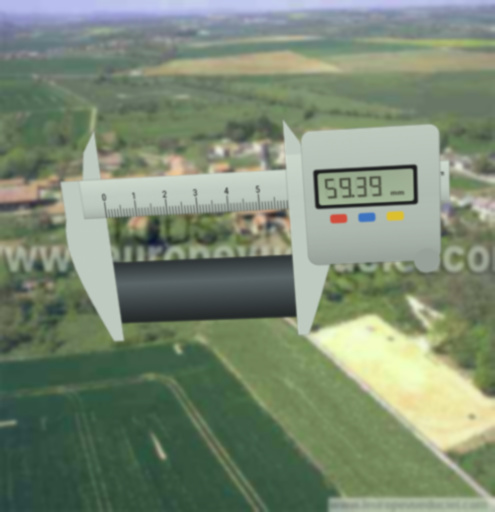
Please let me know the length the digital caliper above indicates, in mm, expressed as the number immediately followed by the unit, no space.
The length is 59.39mm
